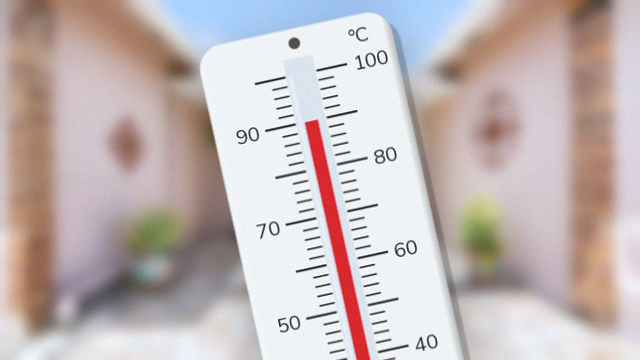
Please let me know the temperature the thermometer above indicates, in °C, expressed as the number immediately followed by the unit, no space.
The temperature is 90°C
